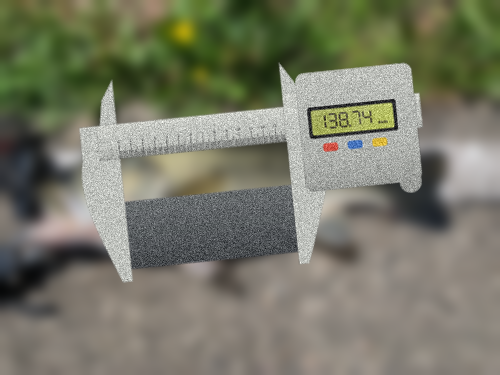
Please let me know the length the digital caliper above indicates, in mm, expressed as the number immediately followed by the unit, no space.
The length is 138.74mm
